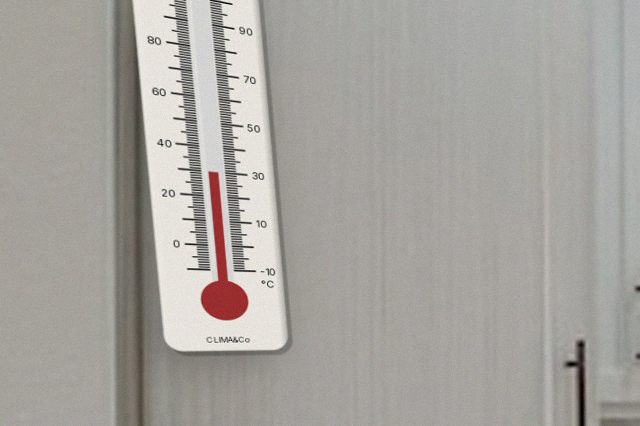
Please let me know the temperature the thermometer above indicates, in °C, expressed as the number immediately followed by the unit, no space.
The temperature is 30°C
